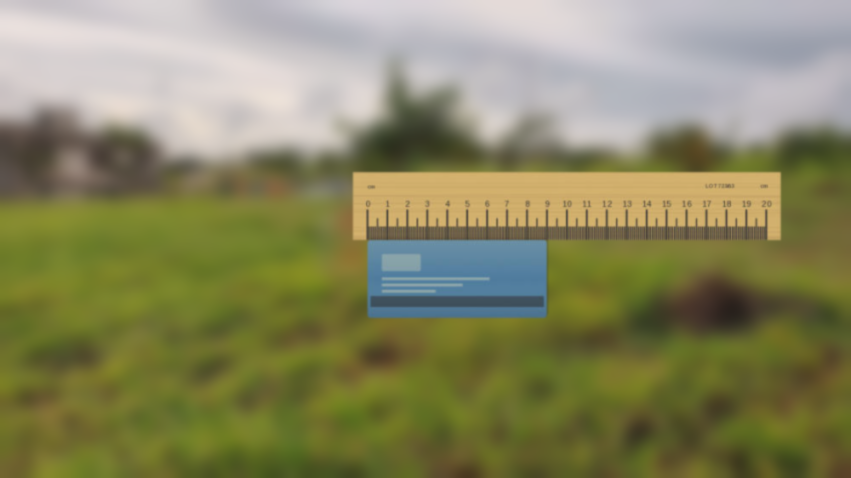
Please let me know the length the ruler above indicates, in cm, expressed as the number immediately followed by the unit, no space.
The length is 9cm
